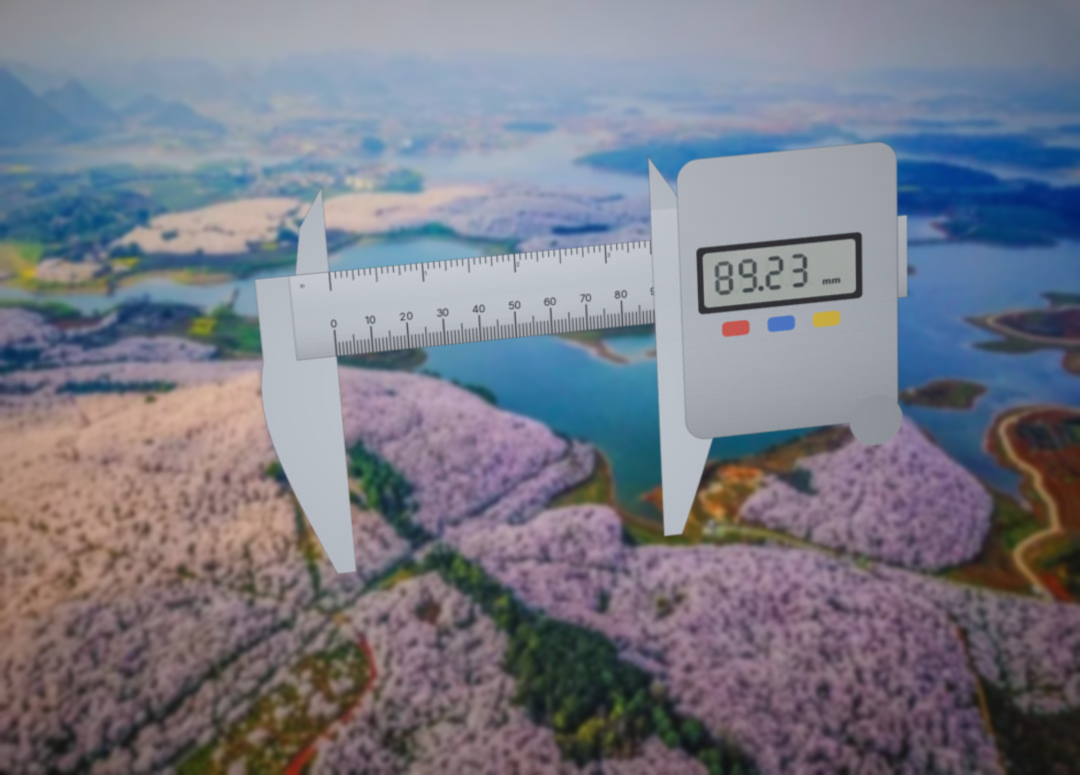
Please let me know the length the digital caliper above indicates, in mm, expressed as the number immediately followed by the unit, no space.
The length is 89.23mm
